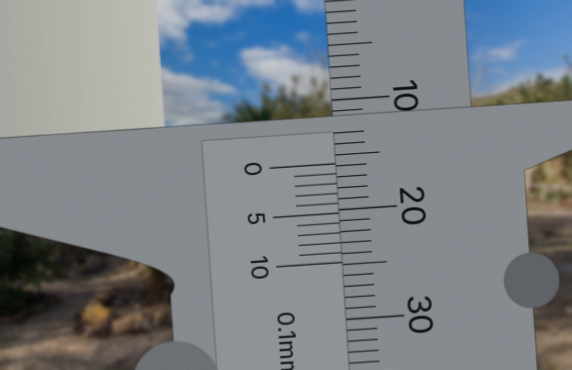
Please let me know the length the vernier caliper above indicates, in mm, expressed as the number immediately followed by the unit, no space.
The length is 15.8mm
